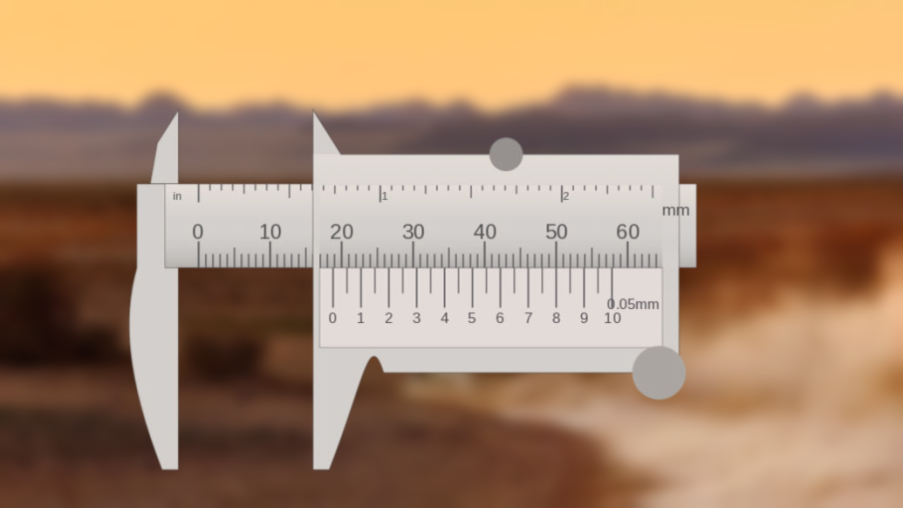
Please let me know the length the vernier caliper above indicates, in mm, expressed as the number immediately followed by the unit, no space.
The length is 18.8mm
